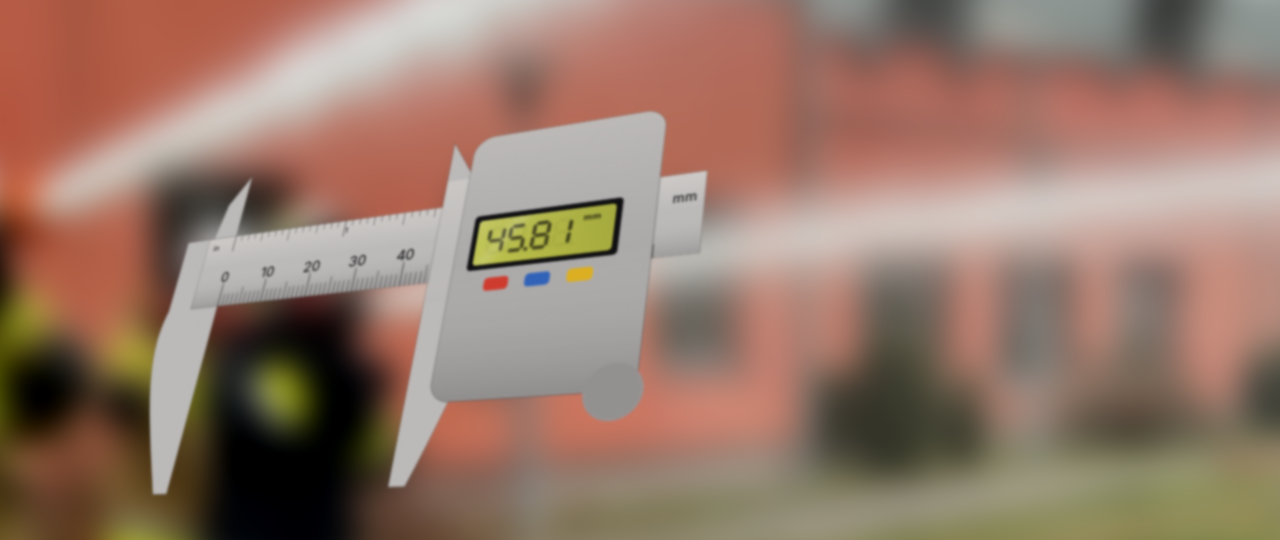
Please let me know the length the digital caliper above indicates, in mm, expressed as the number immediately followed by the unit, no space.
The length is 45.81mm
